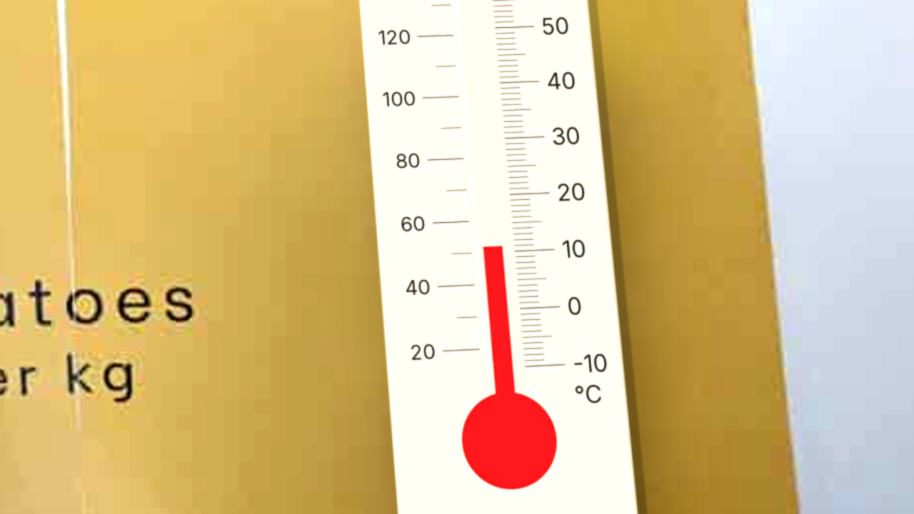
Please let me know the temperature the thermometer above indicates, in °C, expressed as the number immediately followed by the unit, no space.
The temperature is 11°C
